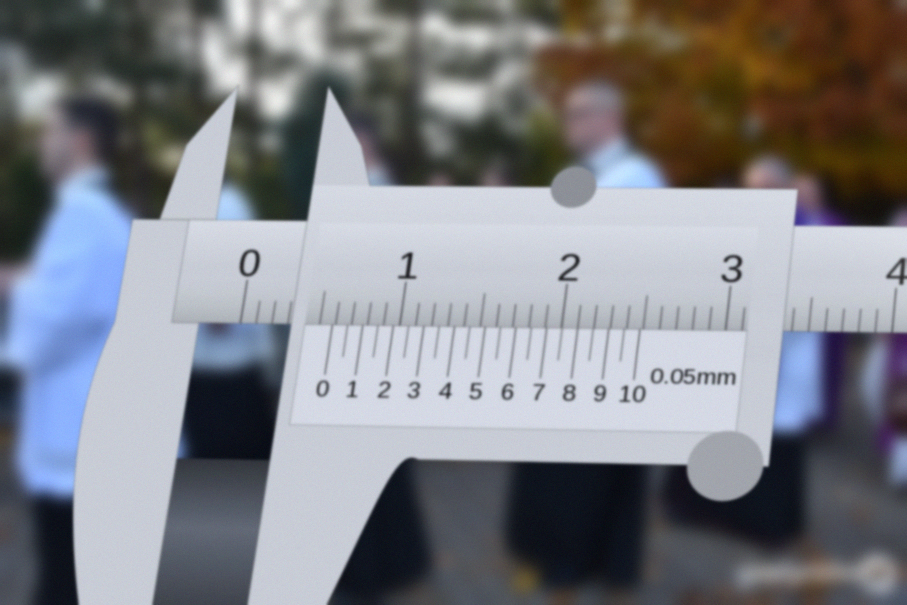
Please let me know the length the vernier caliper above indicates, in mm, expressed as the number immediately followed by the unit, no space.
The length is 5.8mm
